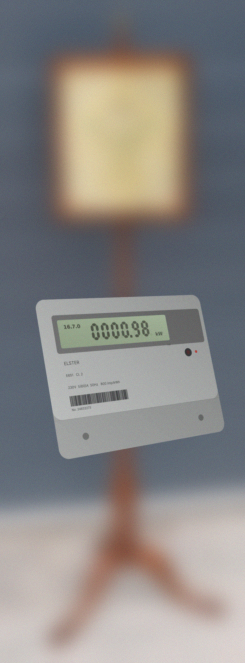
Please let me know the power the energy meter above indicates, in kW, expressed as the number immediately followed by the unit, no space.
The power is 0.98kW
